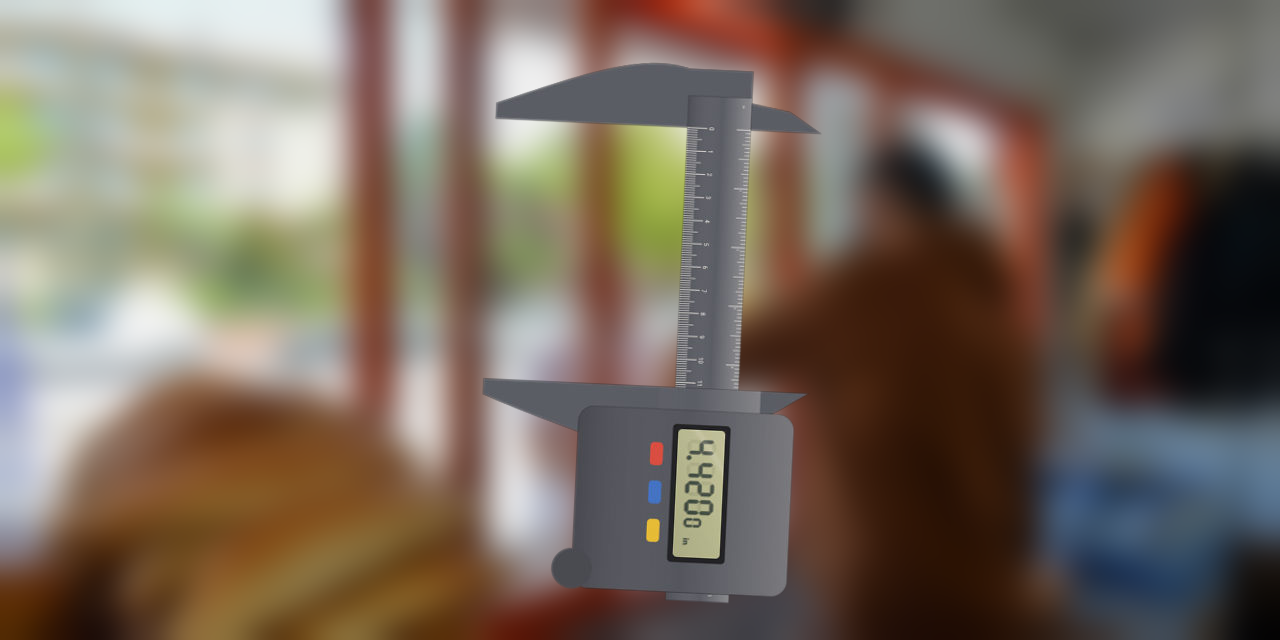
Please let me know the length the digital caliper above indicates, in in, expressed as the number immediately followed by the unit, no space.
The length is 4.4200in
